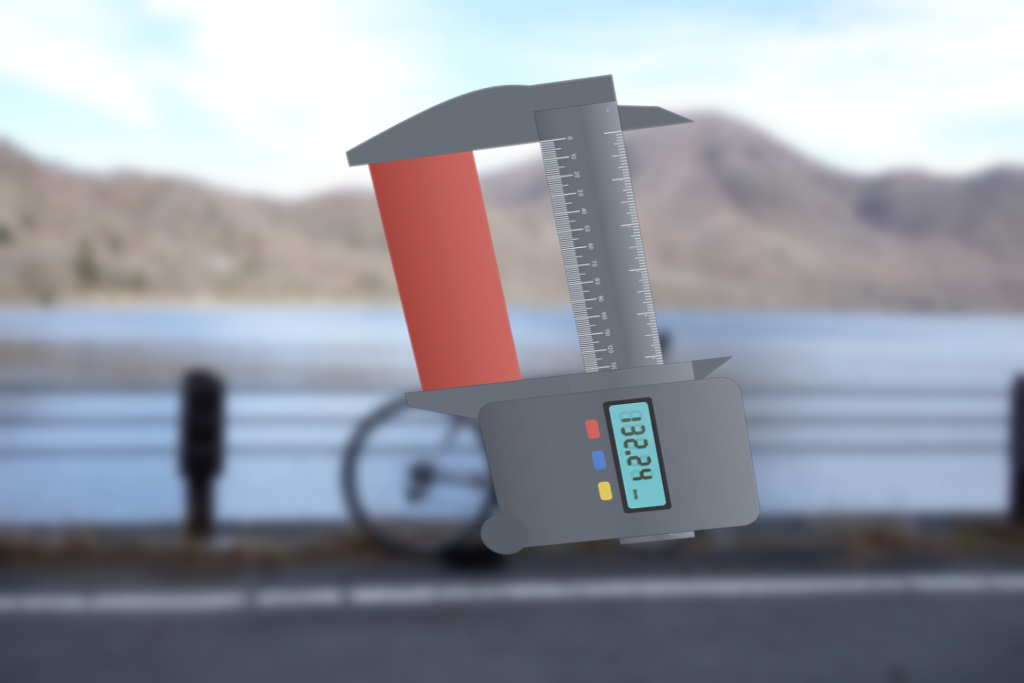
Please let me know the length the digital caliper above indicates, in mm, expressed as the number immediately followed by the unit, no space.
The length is 132.24mm
